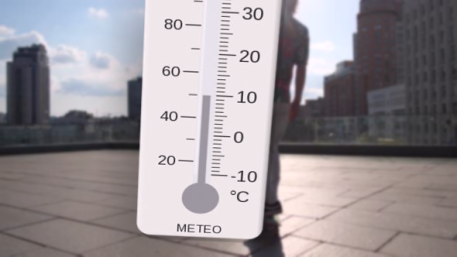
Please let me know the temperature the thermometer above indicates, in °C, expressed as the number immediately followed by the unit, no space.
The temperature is 10°C
